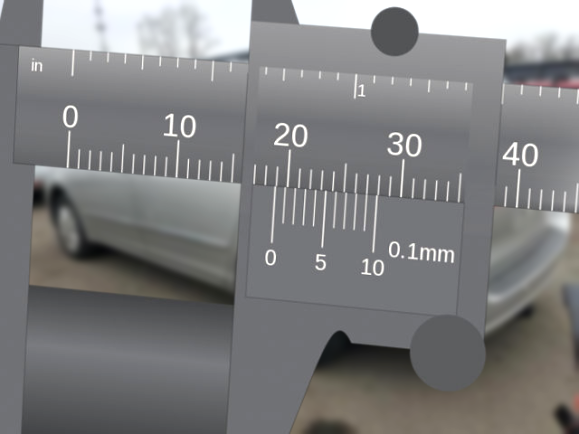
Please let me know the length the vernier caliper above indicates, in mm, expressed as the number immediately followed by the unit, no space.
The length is 18.9mm
